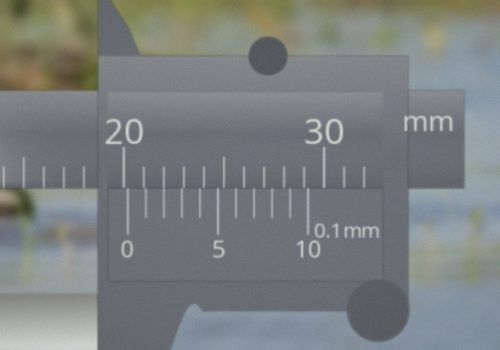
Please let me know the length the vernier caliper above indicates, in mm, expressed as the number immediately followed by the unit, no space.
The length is 20.2mm
